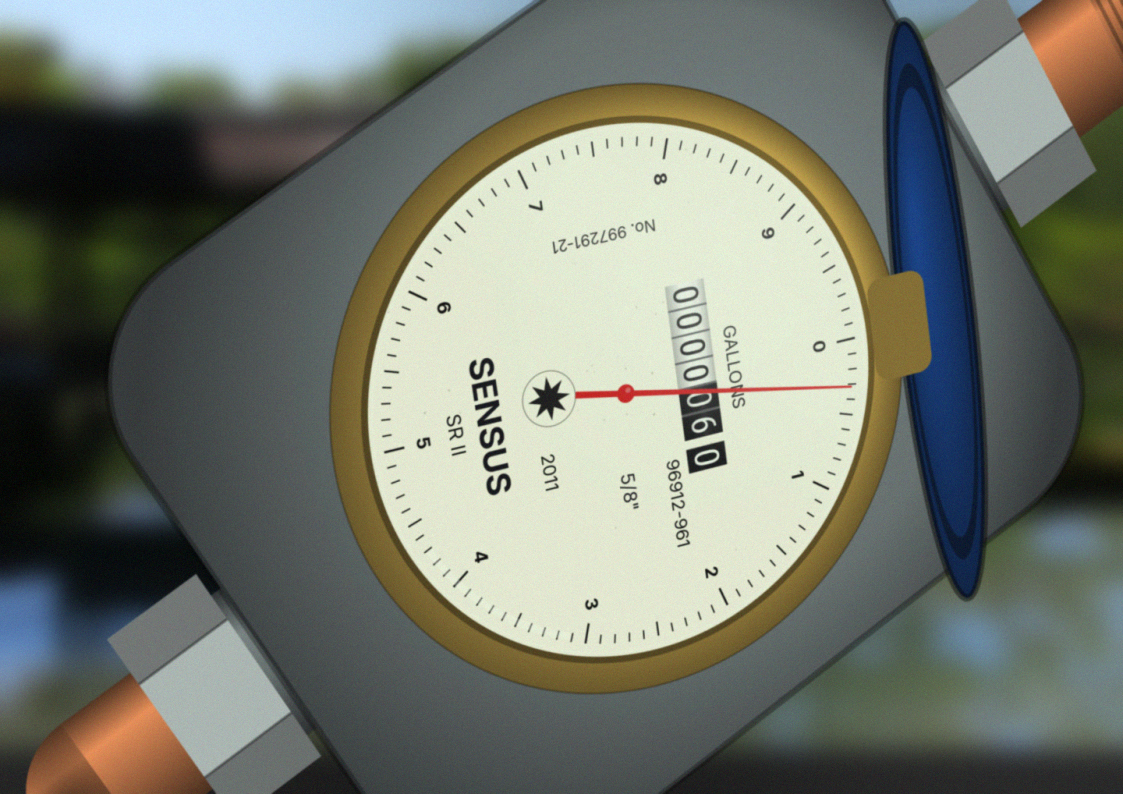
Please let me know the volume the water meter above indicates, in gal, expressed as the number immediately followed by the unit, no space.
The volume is 60.3gal
